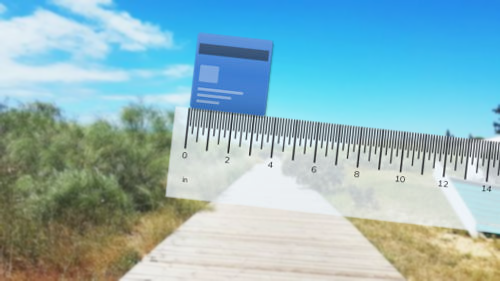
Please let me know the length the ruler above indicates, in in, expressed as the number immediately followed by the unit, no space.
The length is 3.5in
